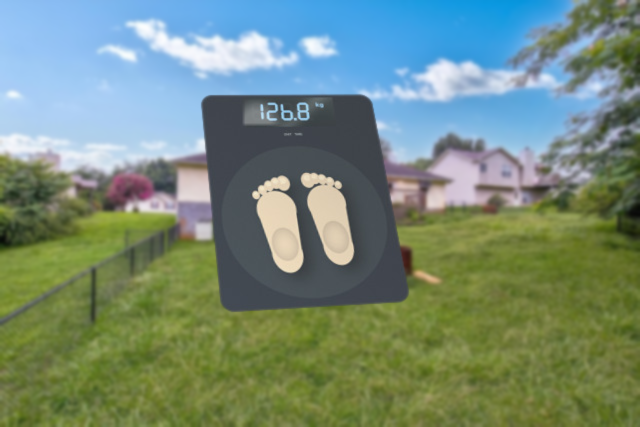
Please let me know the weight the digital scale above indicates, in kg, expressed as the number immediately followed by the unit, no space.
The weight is 126.8kg
